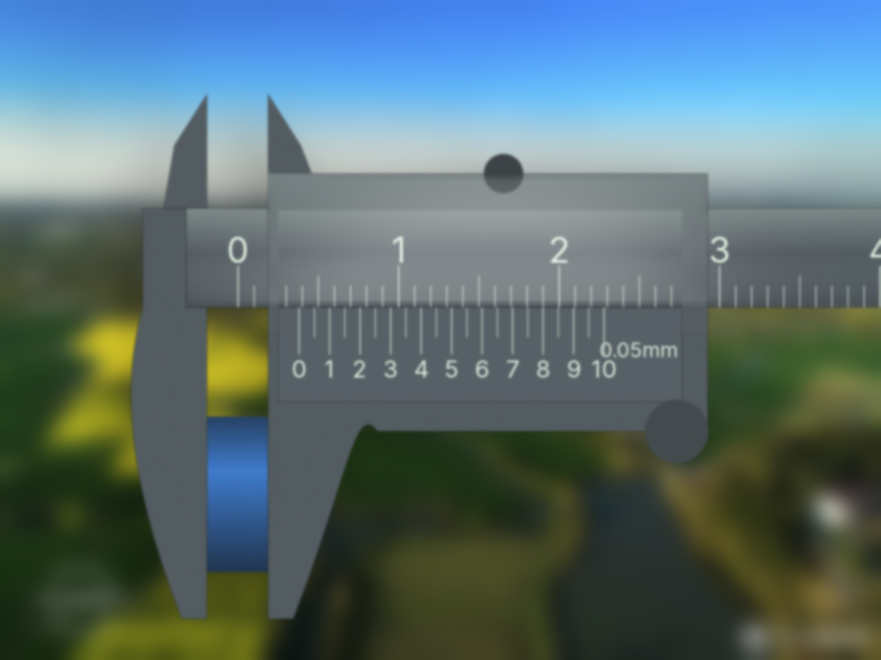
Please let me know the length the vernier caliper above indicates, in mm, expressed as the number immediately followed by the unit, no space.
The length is 3.8mm
